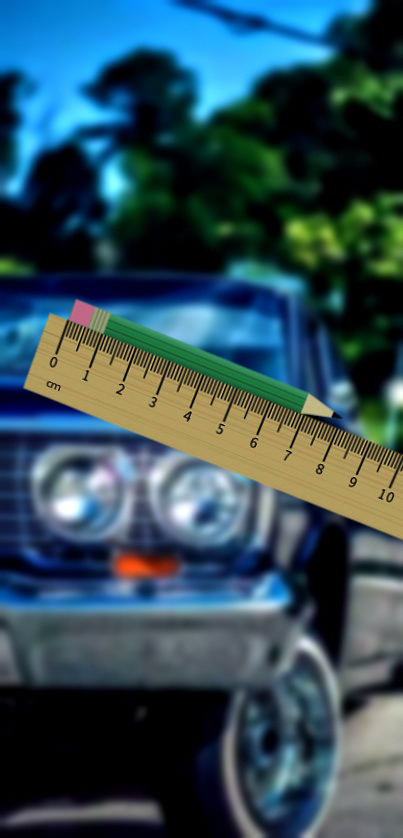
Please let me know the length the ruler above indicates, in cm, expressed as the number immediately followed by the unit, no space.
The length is 8cm
